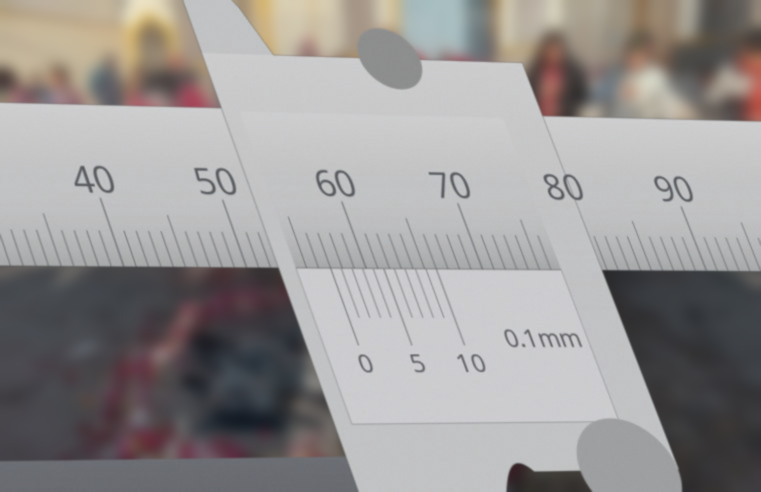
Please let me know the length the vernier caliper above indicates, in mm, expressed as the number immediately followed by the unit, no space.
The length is 57.0mm
